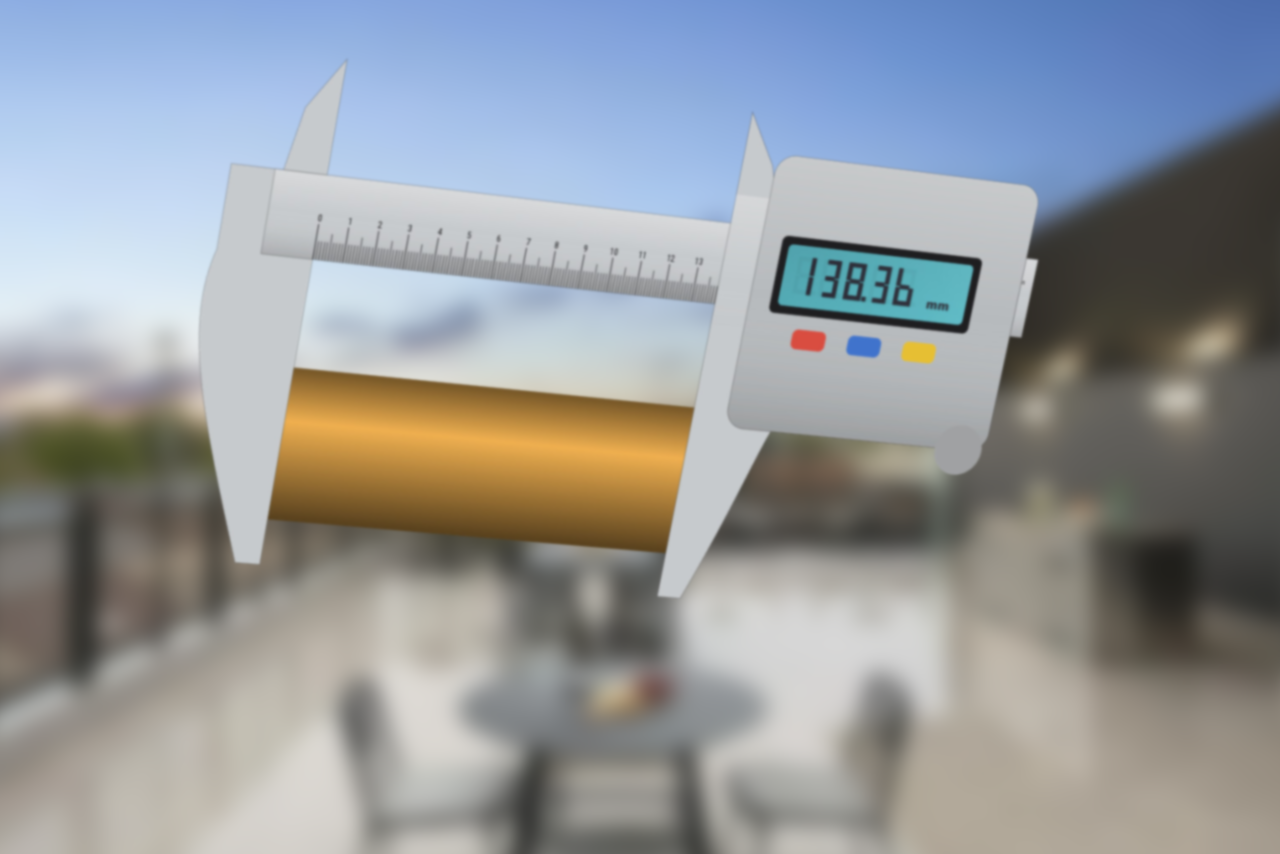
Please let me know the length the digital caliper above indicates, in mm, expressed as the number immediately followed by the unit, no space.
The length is 138.36mm
